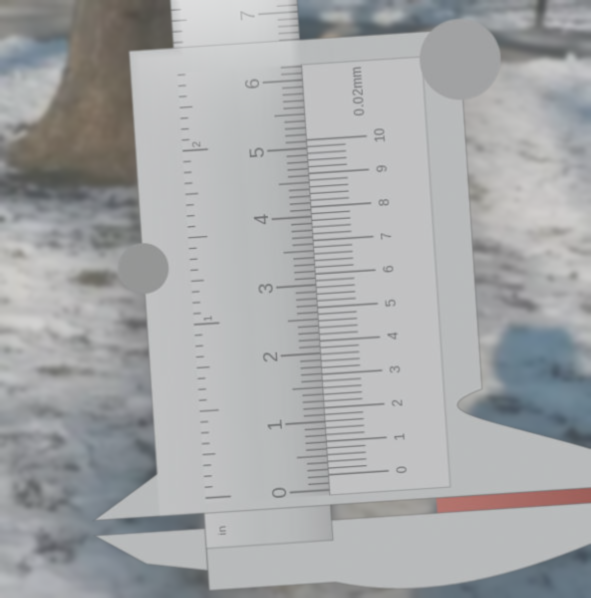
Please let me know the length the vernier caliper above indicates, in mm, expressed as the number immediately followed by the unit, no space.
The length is 2.2mm
